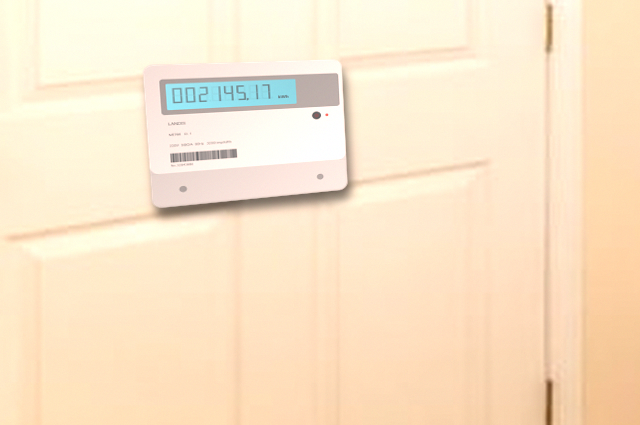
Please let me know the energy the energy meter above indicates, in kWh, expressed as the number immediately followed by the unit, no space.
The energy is 2145.17kWh
